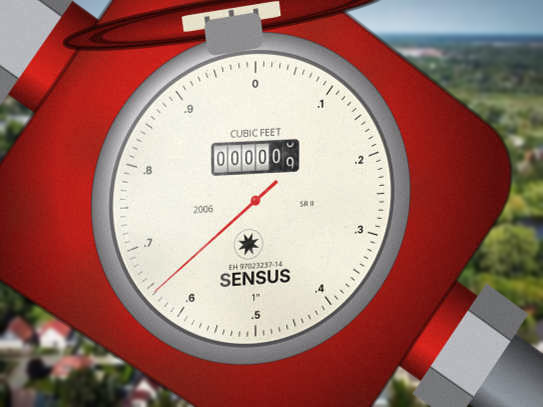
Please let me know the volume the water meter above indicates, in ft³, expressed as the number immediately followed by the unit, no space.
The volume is 8.64ft³
